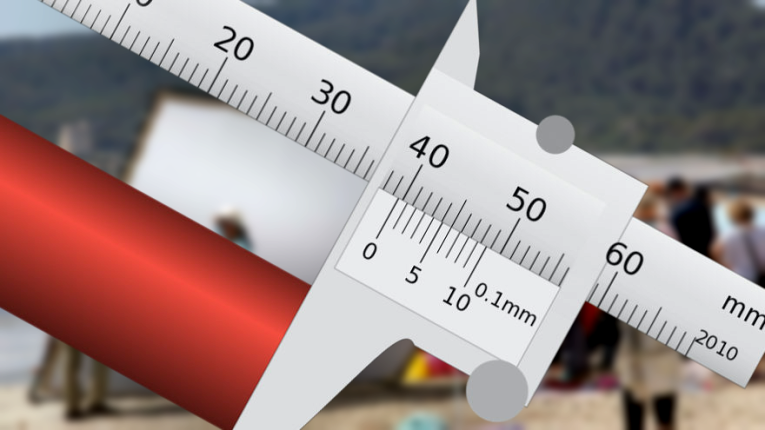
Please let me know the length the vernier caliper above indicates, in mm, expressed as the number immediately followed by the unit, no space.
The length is 39.6mm
